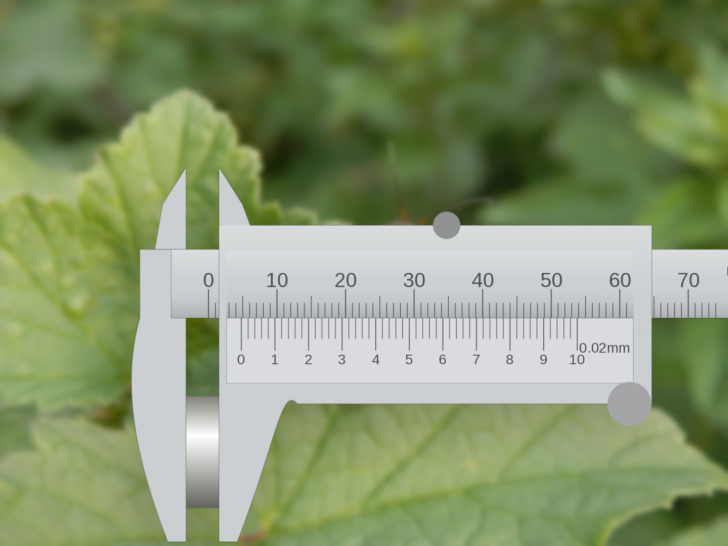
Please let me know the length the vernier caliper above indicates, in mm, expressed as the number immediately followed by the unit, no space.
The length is 4.8mm
